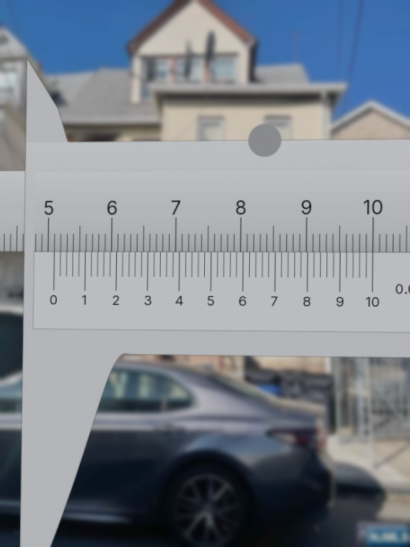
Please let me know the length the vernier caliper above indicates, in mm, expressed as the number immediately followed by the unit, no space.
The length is 51.0mm
